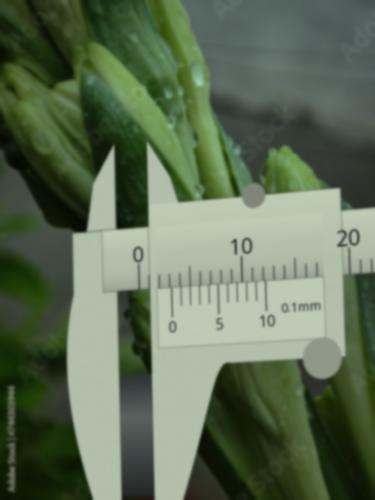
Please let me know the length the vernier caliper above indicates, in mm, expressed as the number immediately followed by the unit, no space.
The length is 3.2mm
